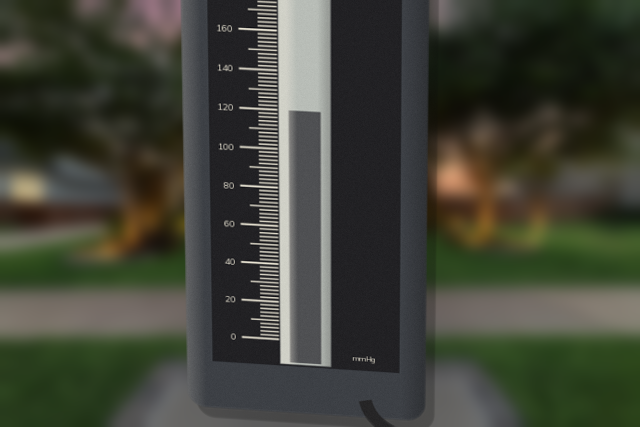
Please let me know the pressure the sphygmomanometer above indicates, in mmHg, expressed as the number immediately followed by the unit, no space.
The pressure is 120mmHg
